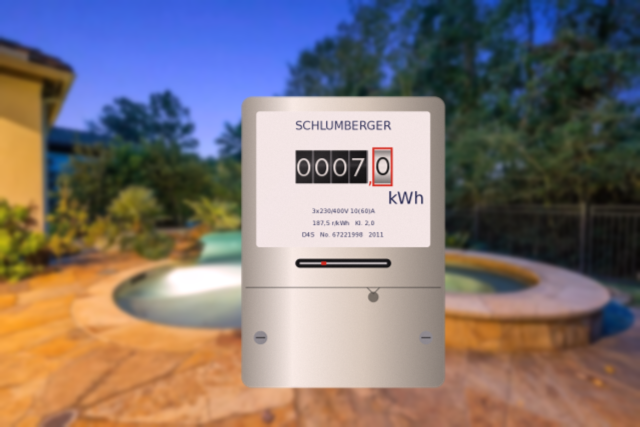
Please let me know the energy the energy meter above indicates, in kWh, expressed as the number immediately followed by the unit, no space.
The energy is 7.0kWh
